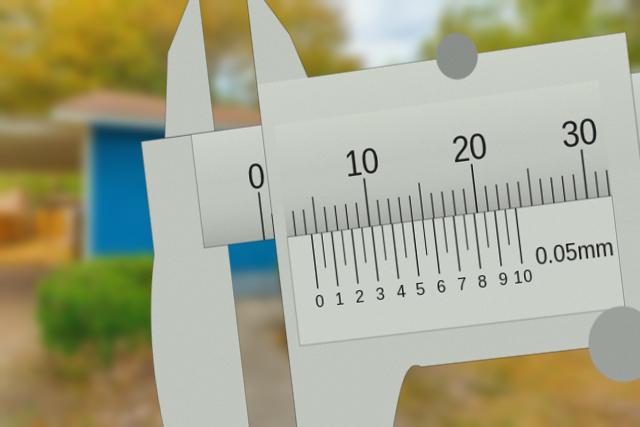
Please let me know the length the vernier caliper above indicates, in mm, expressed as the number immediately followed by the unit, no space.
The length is 4.5mm
